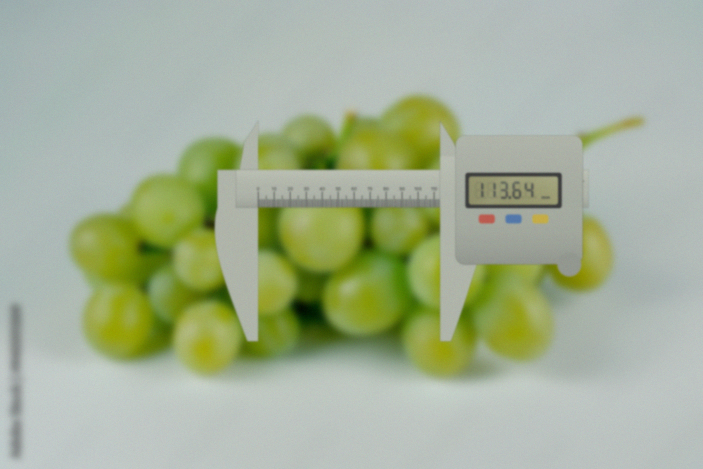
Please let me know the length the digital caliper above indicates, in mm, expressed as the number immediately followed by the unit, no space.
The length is 113.64mm
